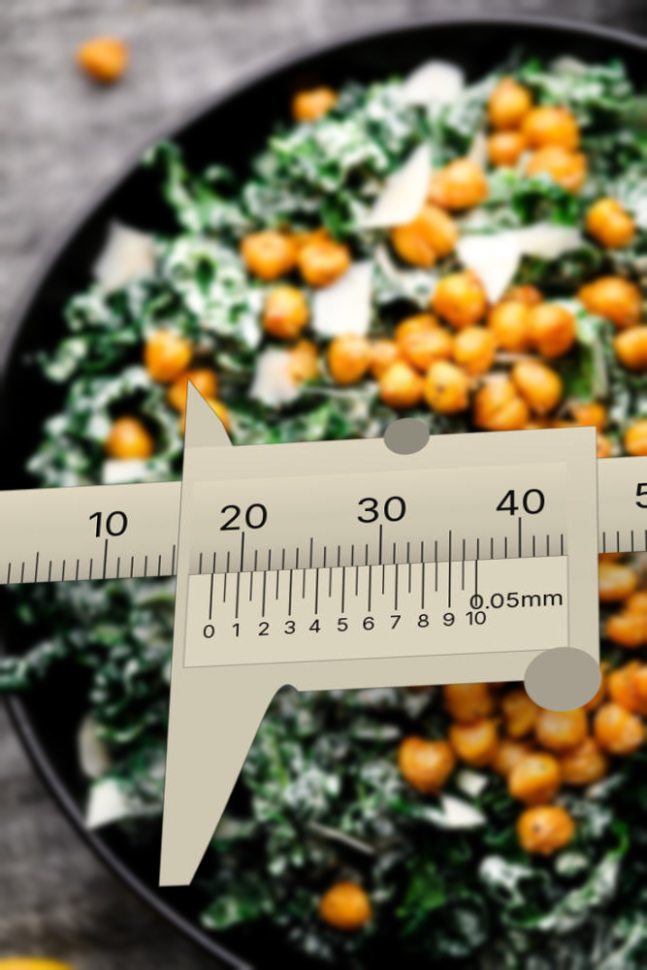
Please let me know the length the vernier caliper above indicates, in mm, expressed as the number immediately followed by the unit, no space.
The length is 17.9mm
